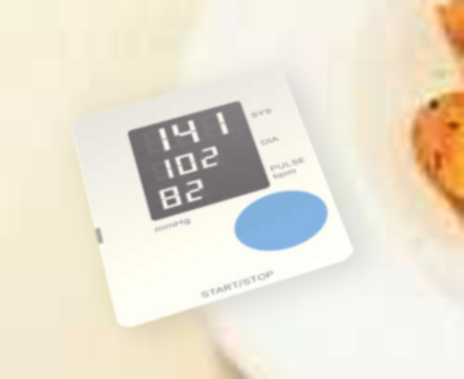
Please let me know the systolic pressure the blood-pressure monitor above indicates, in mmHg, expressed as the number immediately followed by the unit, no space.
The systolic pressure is 141mmHg
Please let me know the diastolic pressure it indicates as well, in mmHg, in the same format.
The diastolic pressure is 102mmHg
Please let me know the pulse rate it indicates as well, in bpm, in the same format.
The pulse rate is 82bpm
